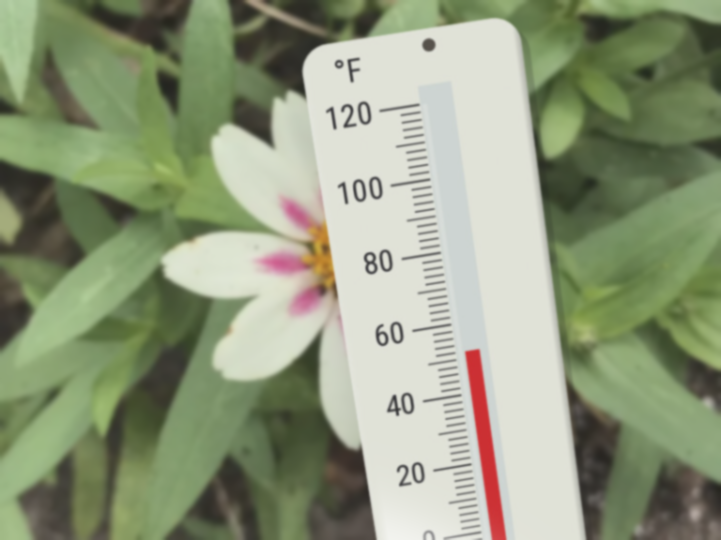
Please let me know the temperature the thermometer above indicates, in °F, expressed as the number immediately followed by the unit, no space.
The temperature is 52°F
